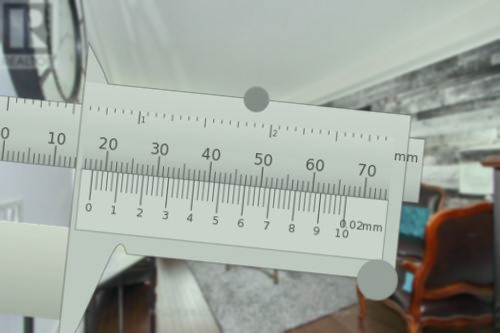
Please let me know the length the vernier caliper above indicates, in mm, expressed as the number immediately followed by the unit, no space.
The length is 17.5mm
